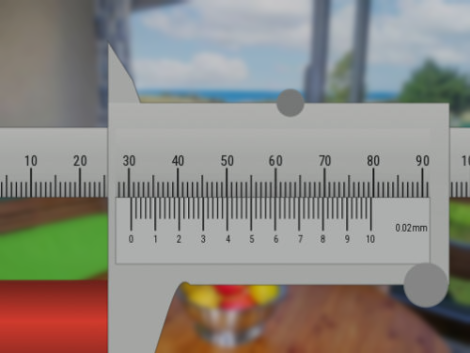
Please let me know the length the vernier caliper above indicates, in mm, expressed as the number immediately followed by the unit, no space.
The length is 30.5mm
